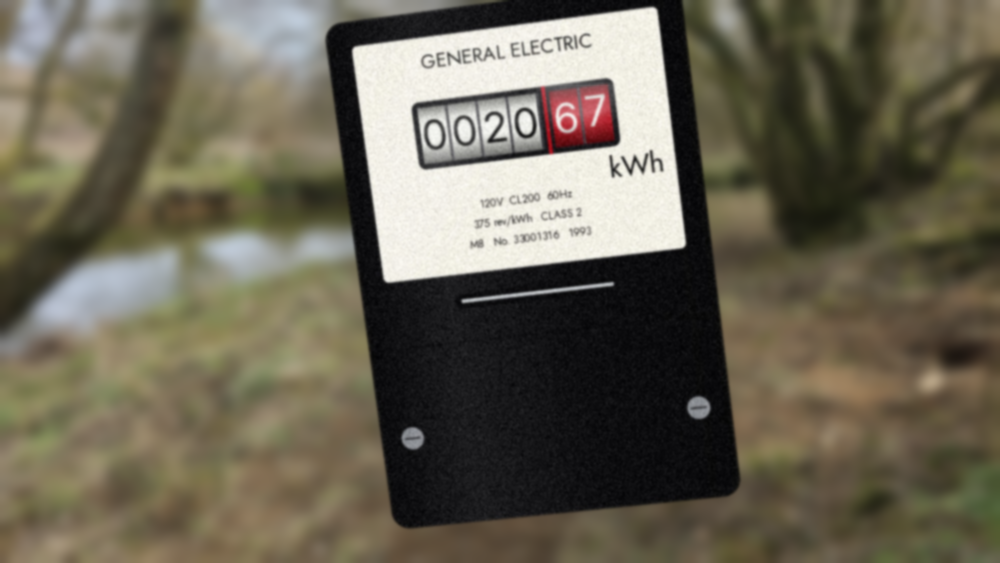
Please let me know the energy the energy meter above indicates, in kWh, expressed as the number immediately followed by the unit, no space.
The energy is 20.67kWh
